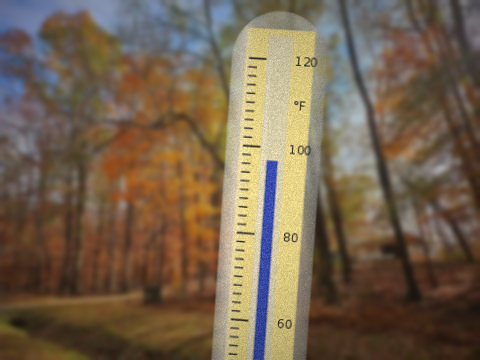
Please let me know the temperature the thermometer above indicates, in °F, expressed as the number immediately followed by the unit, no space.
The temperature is 97°F
